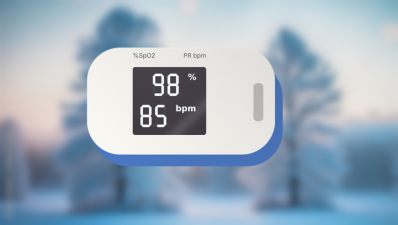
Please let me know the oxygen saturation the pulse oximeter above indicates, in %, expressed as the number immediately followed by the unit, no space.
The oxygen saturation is 98%
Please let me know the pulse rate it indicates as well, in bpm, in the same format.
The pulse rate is 85bpm
